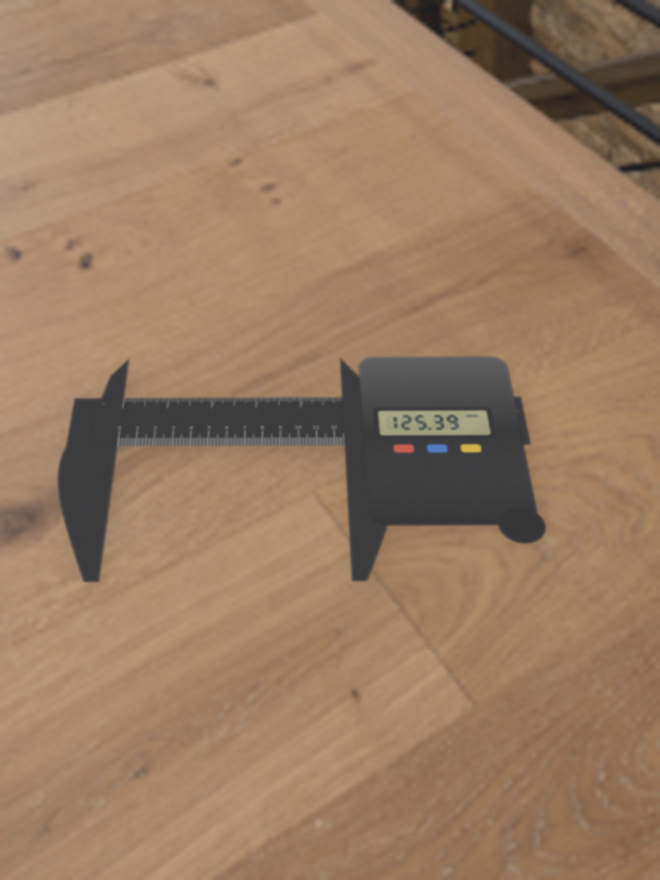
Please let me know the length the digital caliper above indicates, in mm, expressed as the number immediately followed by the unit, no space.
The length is 125.39mm
